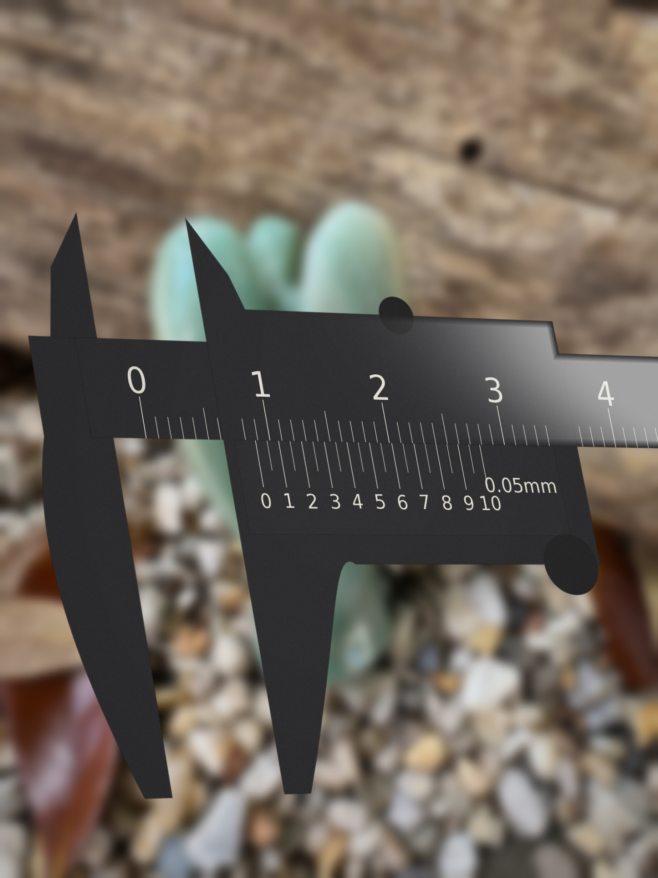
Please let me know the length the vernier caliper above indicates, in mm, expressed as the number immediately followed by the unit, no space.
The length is 8.8mm
